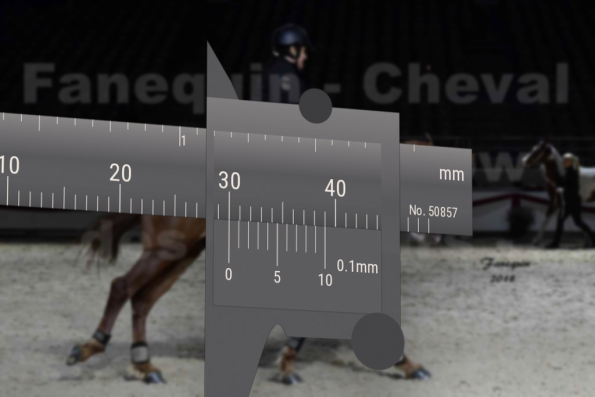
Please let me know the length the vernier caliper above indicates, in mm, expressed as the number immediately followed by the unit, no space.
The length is 30.0mm
